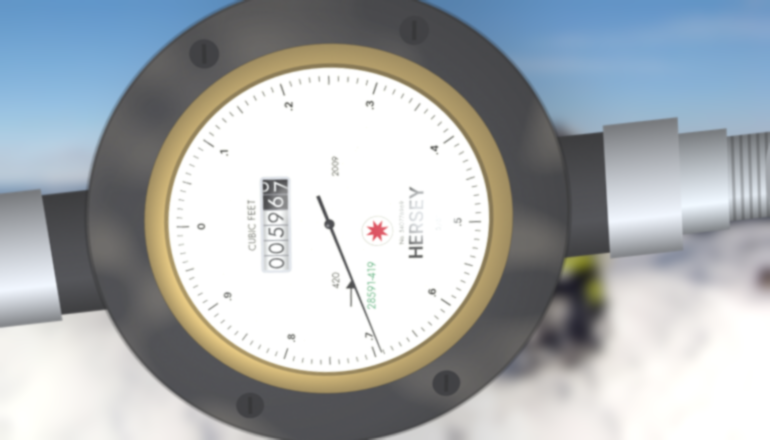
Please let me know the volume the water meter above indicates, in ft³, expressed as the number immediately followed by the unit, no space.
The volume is 5966.69ft³
